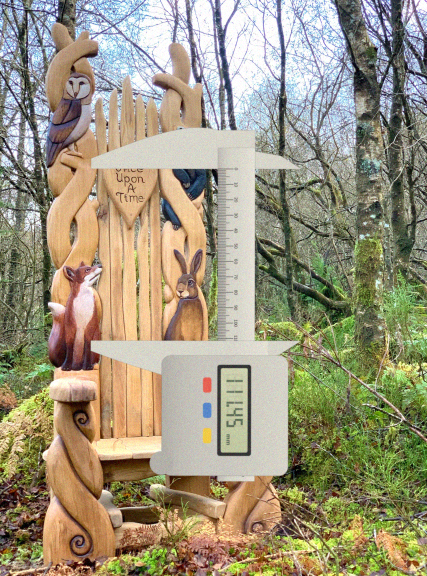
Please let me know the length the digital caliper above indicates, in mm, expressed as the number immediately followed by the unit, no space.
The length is 111.45mm
